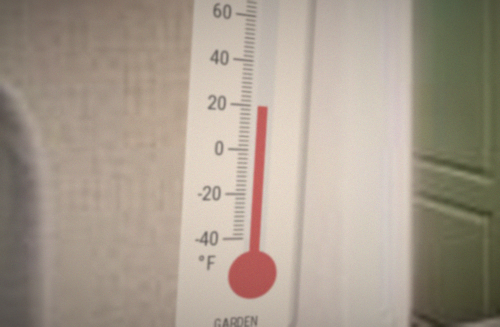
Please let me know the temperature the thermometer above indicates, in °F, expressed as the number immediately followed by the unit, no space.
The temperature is 20°F
